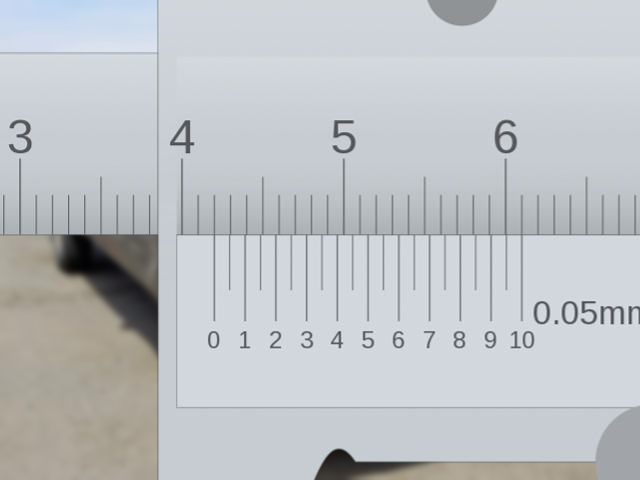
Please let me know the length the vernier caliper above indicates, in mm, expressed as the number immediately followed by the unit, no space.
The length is 42.0mm
